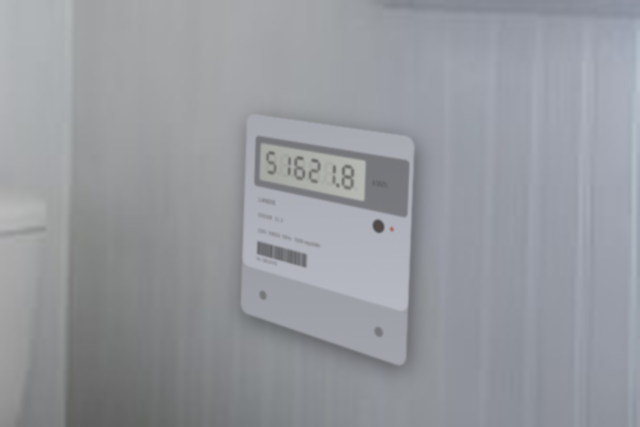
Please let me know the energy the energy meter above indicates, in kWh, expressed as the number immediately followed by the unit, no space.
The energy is 51621.8kWh
